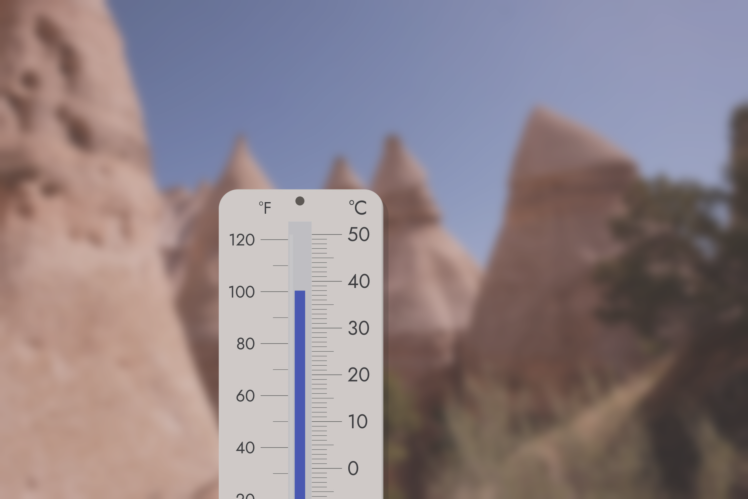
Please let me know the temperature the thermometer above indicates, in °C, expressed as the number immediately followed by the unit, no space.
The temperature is 38°C
